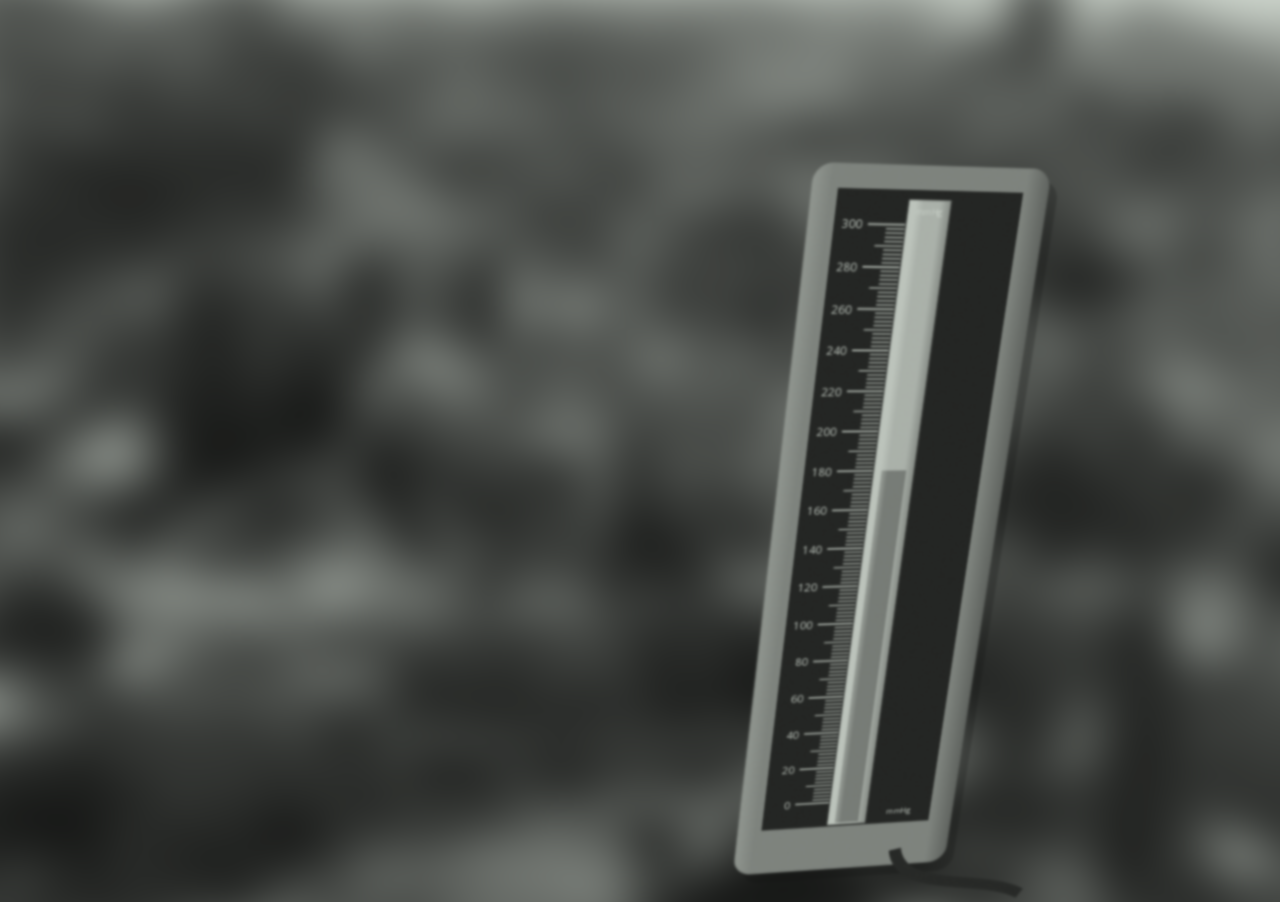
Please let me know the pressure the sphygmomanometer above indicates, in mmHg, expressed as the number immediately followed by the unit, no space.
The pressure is 180mmHg
